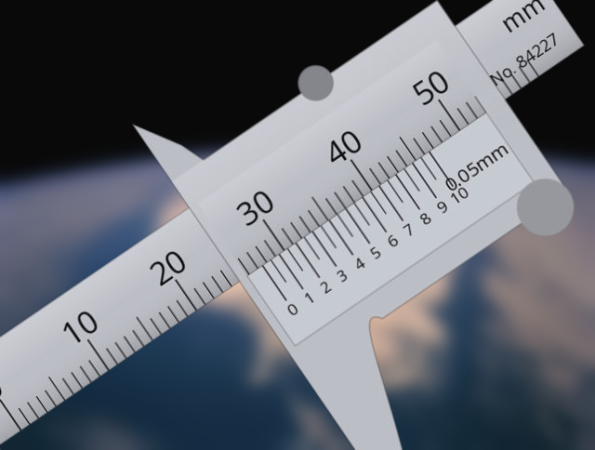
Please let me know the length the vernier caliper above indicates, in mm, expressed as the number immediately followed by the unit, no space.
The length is 27.5mm
